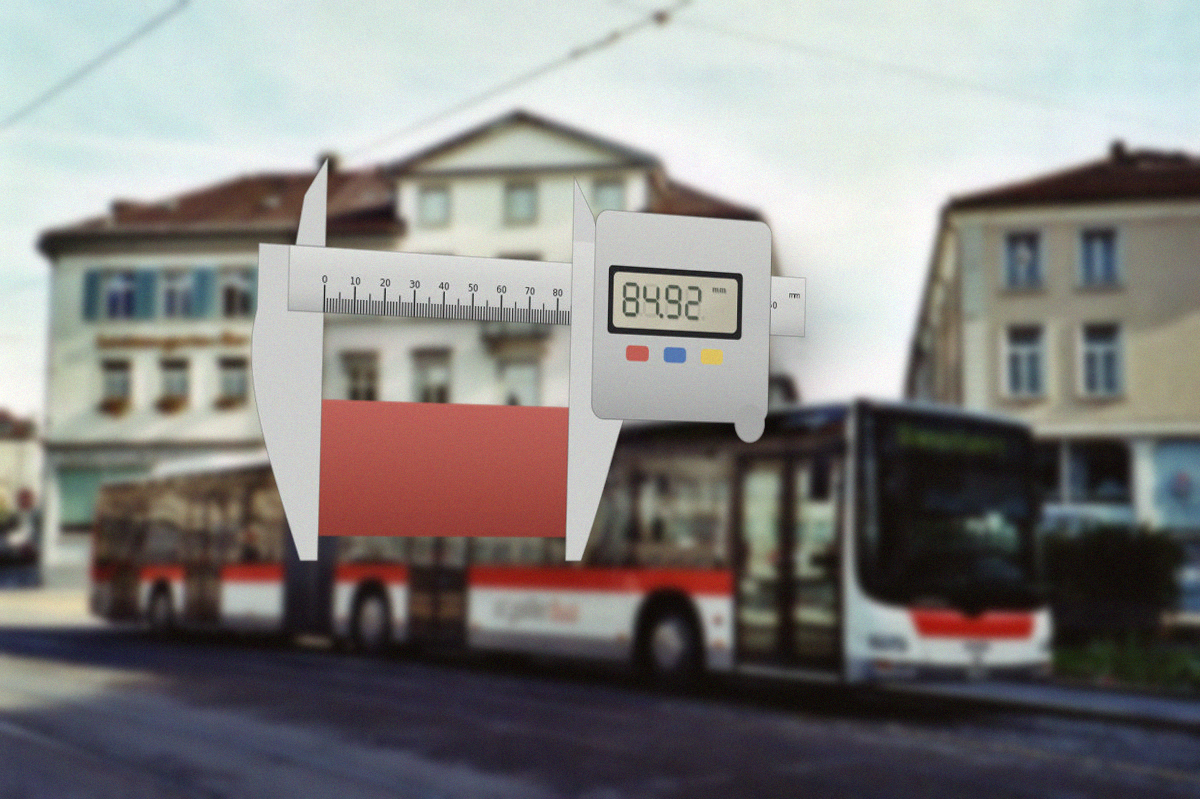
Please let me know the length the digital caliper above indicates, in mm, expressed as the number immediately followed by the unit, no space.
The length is 84.92mm
